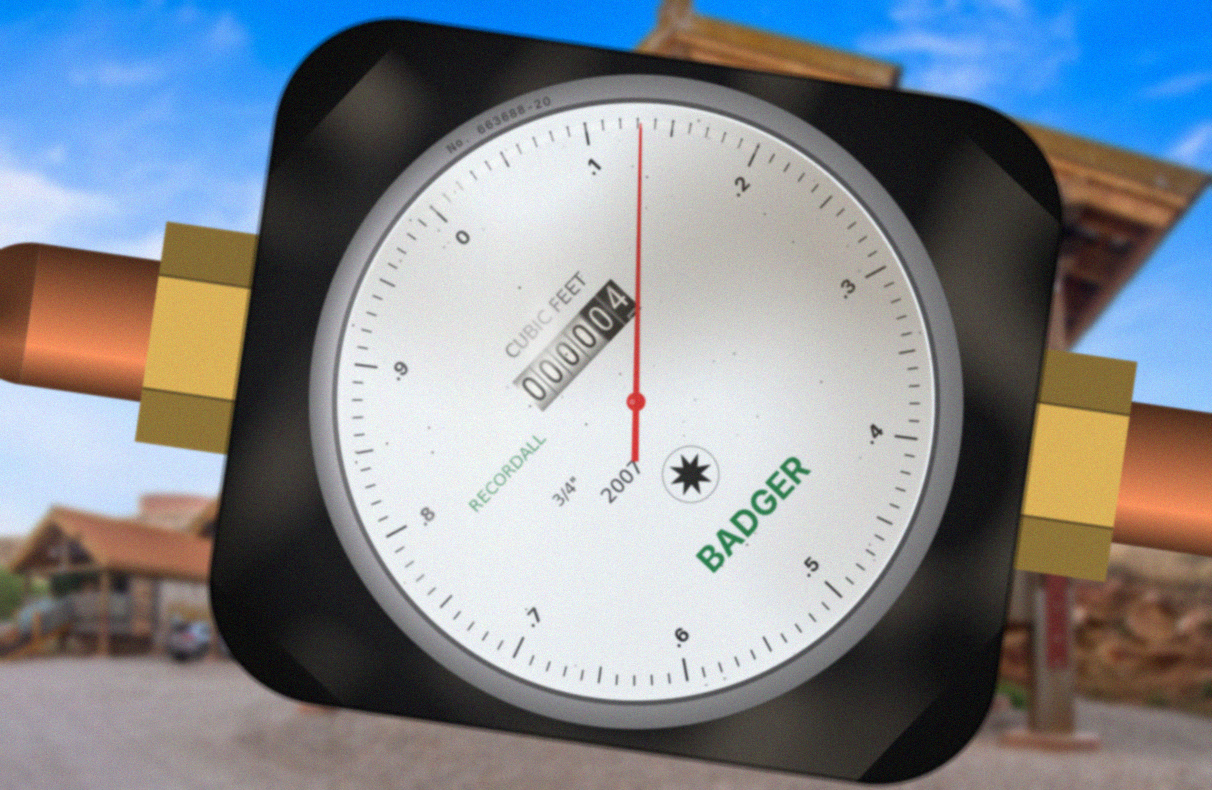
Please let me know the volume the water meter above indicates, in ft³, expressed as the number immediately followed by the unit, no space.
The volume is 4.13ft³
